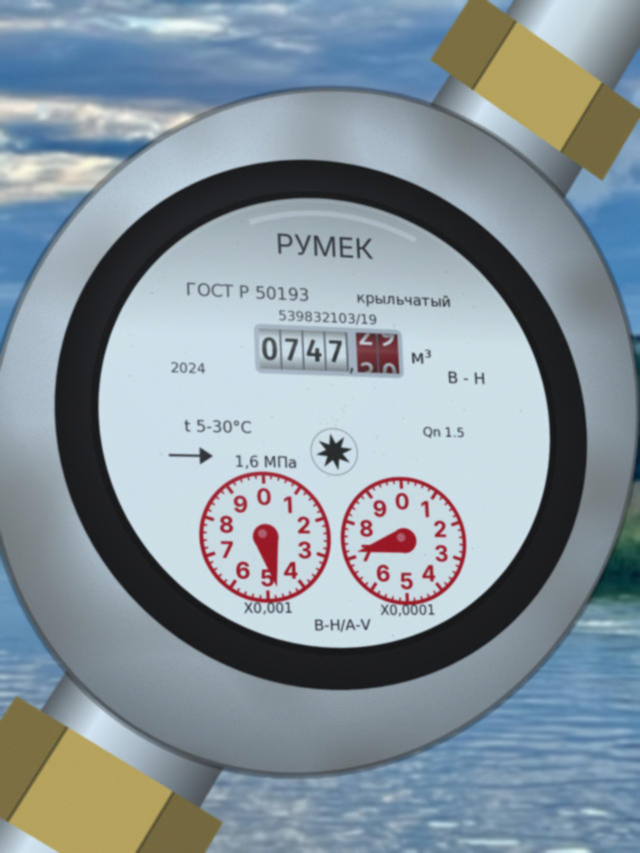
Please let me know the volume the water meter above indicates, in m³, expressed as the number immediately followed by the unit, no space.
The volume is 747.2947m³
